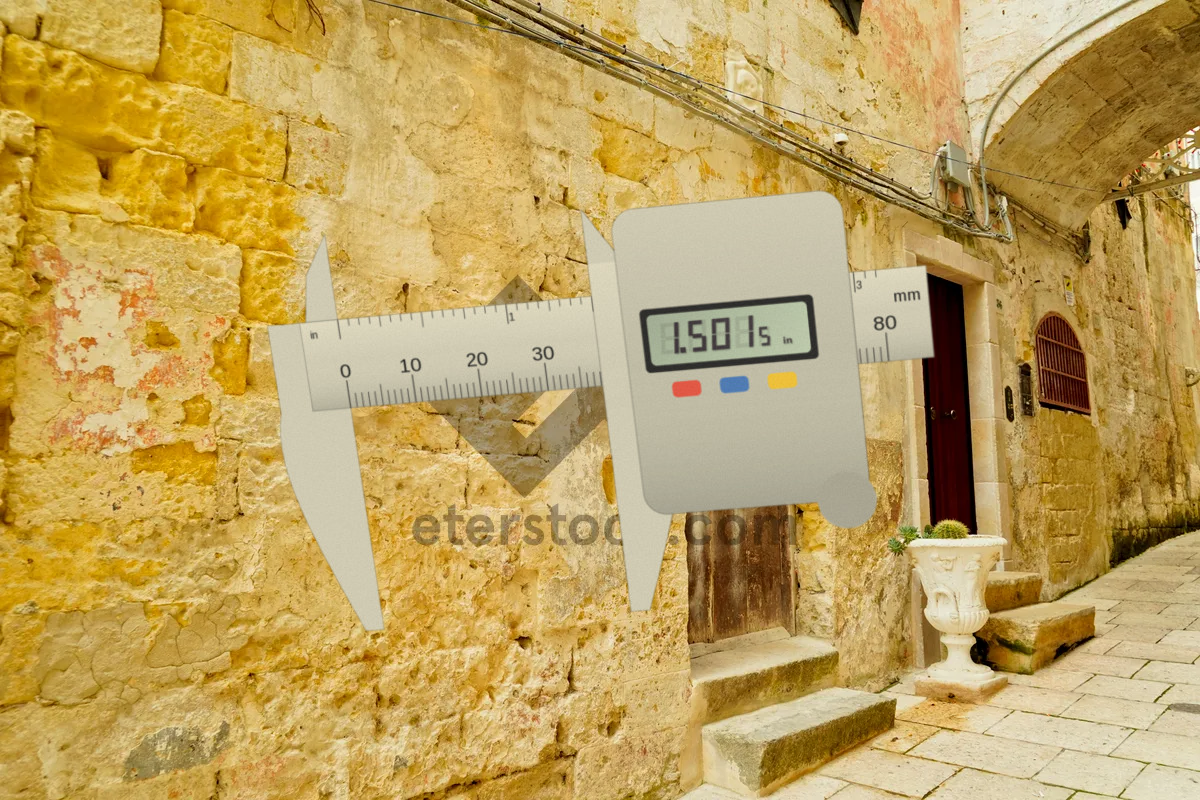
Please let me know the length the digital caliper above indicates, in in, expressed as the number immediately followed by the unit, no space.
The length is 1.5015in
